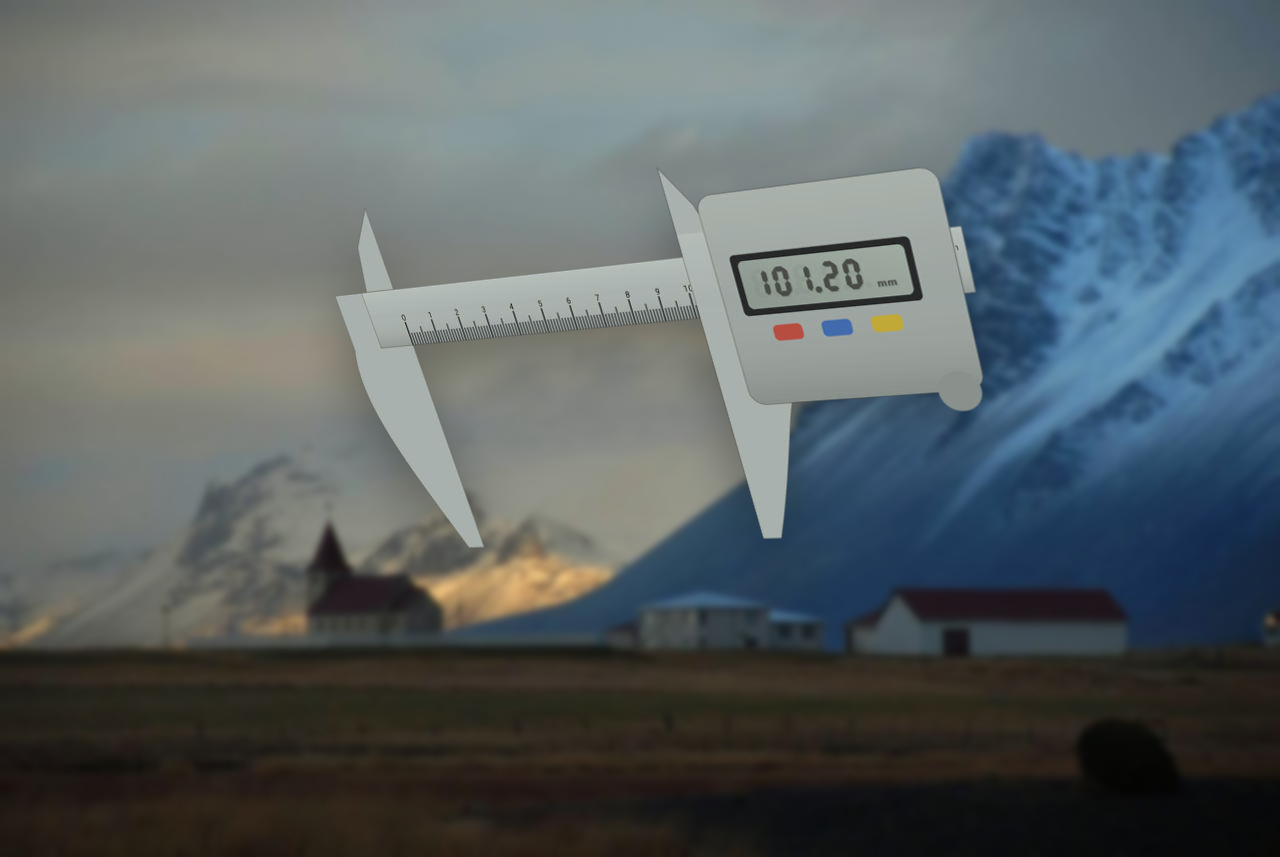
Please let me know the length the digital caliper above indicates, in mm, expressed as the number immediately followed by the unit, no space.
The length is 101.20mm
